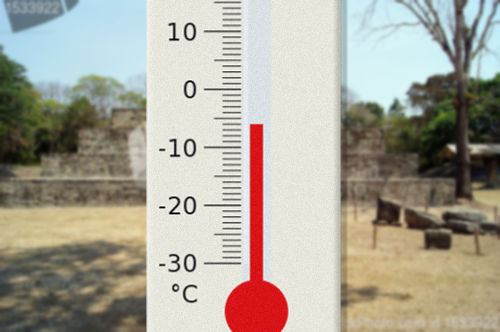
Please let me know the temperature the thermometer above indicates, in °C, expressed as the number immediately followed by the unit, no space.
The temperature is -6°C
